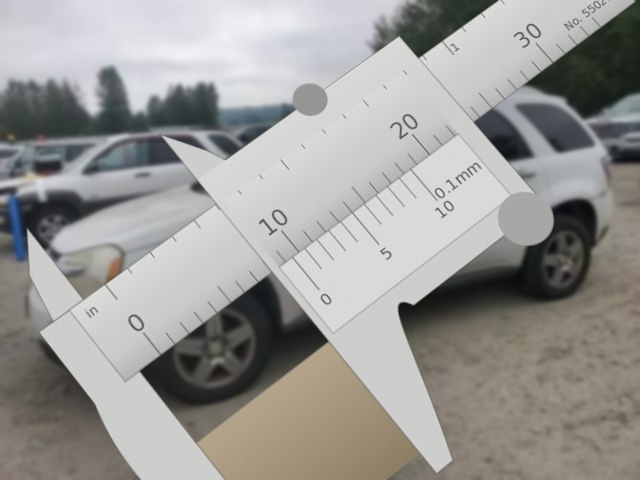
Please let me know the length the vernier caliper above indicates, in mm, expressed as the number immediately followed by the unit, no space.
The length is 9.5mm
